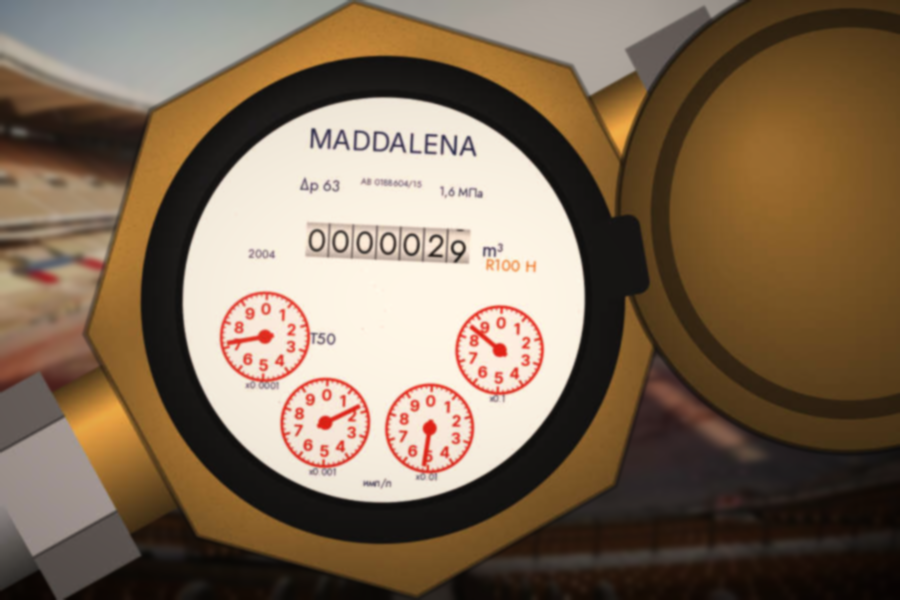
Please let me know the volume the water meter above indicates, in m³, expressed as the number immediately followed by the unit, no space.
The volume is 28.8517m³
